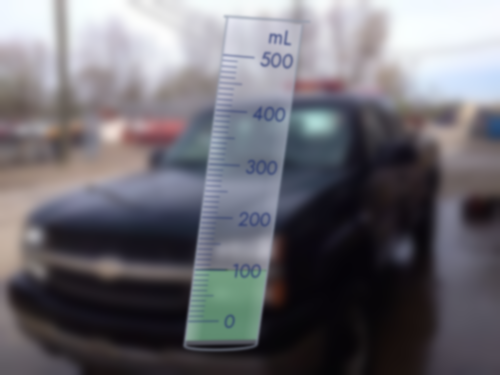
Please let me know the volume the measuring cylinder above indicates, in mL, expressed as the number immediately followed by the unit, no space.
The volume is 100mL
